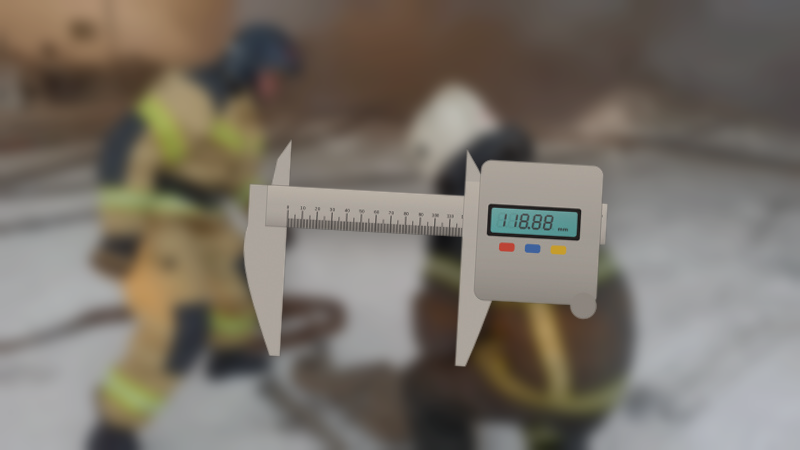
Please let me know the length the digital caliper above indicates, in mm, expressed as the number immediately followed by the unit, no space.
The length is 118.88mm
